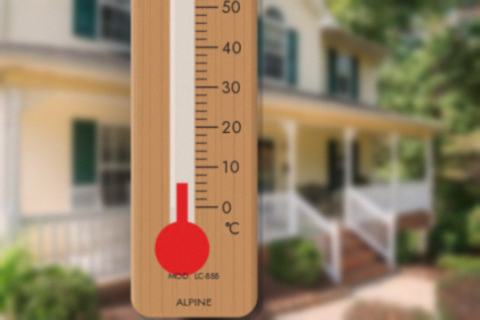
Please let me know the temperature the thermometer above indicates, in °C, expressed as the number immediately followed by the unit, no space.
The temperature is 6°C
